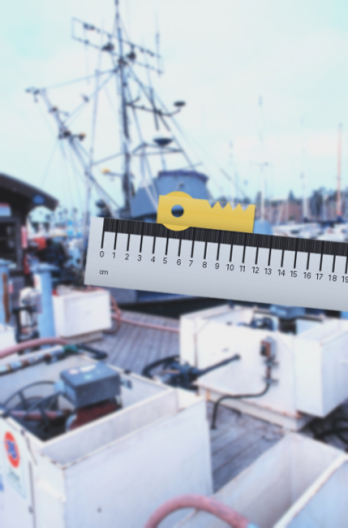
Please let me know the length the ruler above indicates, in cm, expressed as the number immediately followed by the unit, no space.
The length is 7.5cm
